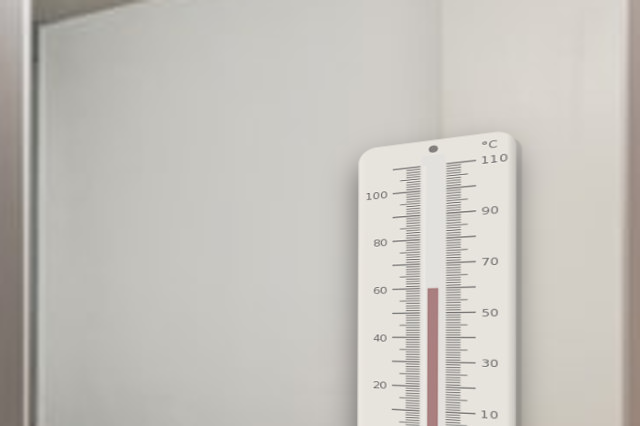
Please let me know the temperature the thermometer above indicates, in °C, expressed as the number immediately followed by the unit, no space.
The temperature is 60°C
